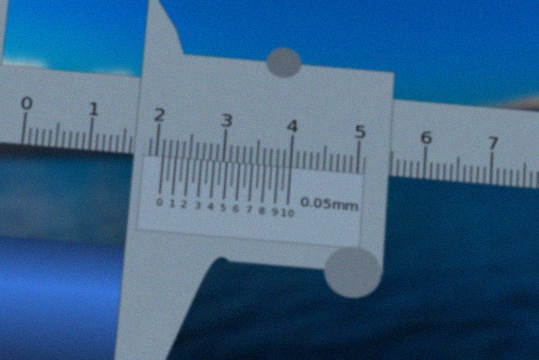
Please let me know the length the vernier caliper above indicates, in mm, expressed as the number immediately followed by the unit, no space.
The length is 21.0mm
